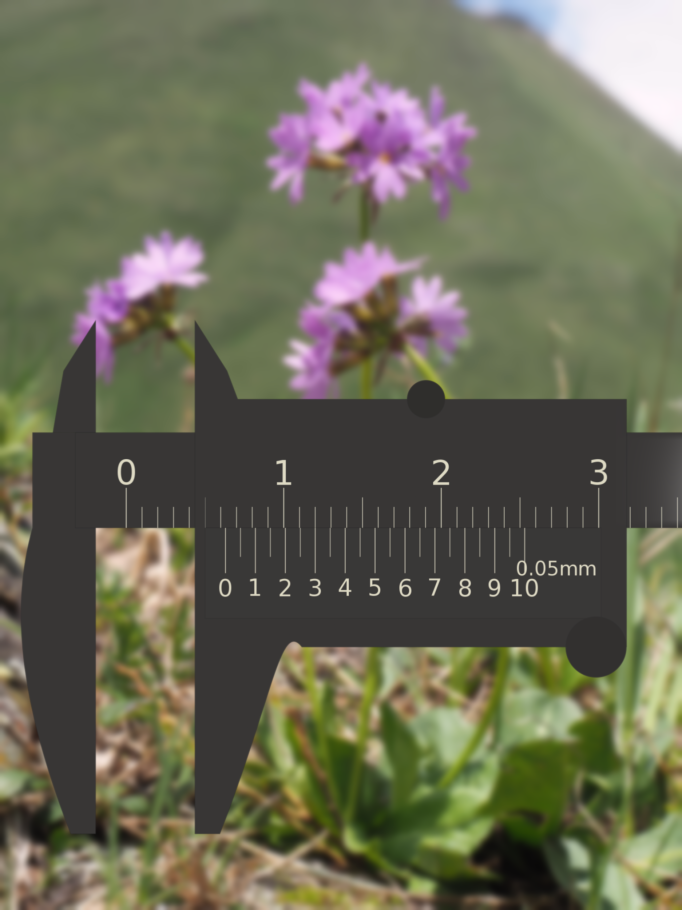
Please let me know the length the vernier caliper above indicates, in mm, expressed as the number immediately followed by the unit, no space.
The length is 6.3mm
